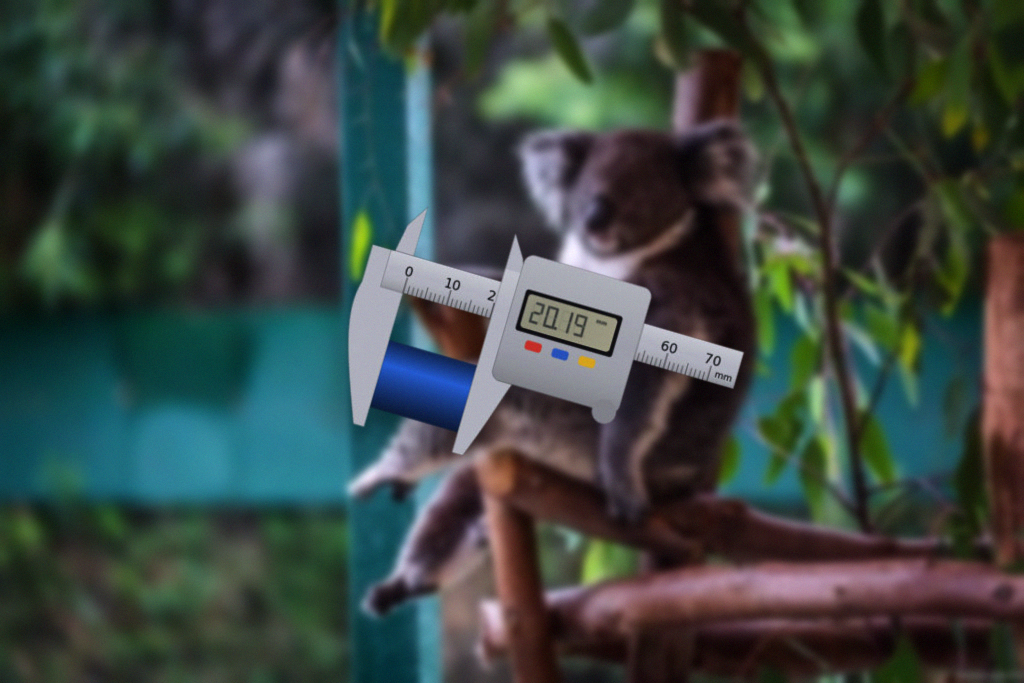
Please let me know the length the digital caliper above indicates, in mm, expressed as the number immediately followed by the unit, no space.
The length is 20.19mm
